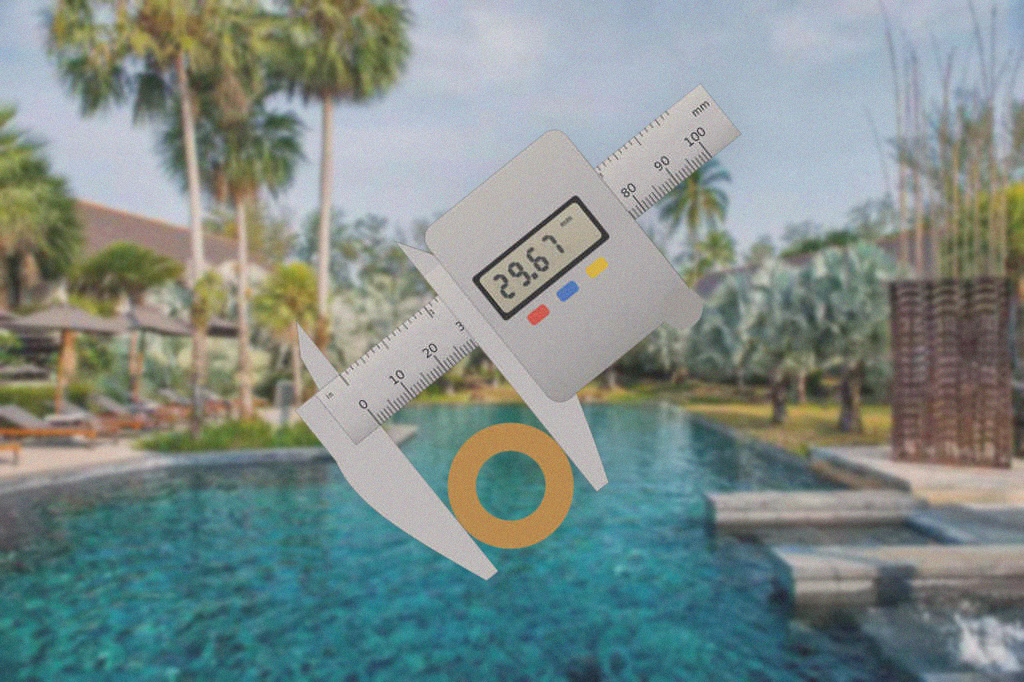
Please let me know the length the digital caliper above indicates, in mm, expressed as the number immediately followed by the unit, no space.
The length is 29.67mm
